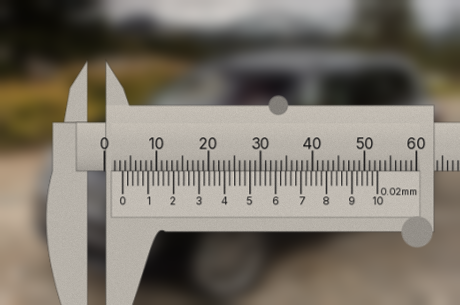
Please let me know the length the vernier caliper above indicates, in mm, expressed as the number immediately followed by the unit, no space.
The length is 3.5mm
